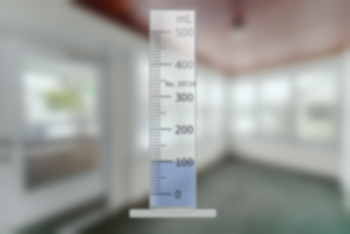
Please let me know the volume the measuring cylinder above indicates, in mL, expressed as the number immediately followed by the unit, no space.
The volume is 100mL
